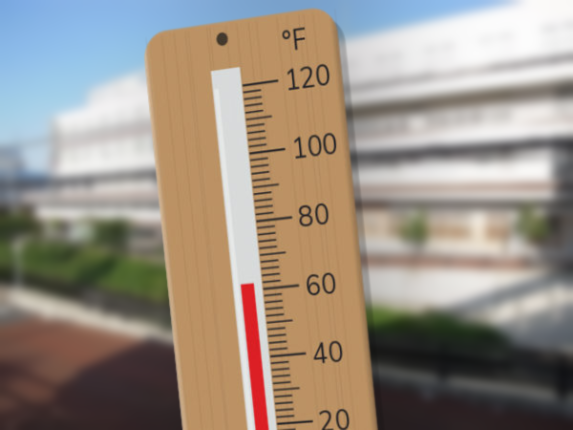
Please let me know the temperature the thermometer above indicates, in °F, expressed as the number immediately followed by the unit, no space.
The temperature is 62°F
